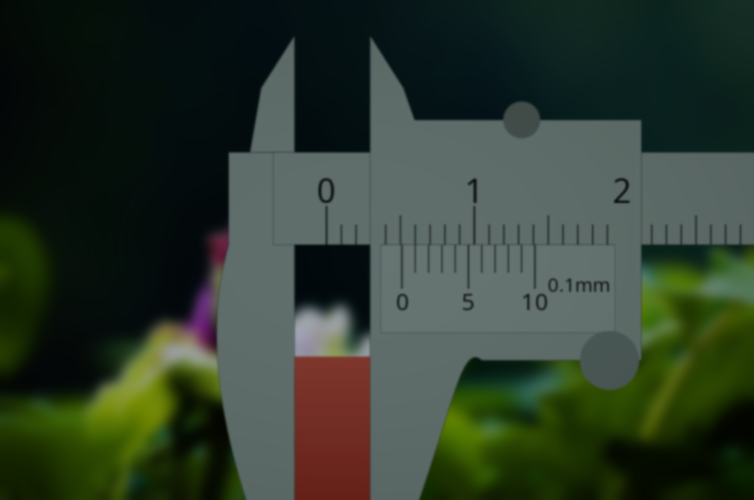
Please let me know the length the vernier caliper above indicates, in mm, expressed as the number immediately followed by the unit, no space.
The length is 5.1mm
